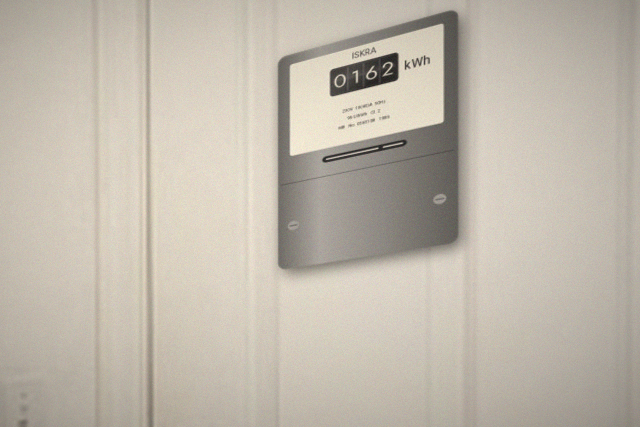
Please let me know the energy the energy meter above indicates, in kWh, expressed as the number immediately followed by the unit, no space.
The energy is 162kWh
